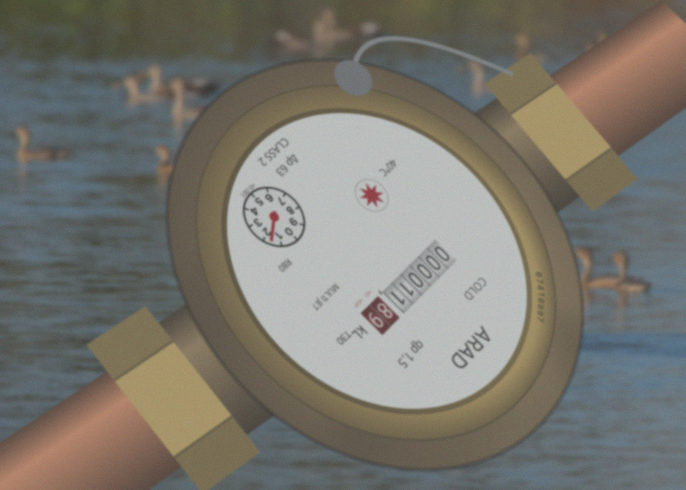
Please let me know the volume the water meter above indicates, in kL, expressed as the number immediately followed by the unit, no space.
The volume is 11.891kL
